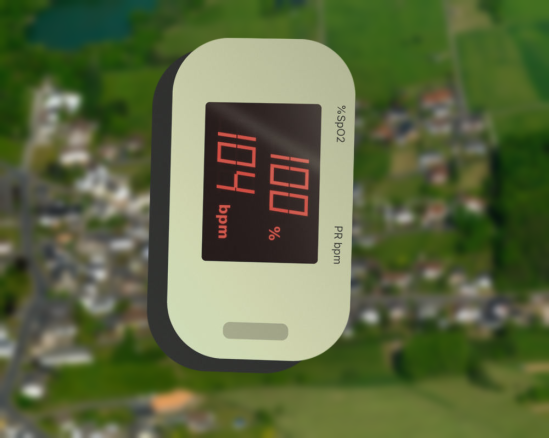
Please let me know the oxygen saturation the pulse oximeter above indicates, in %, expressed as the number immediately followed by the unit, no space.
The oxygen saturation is 100%
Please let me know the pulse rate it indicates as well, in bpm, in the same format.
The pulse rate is 104bpm
